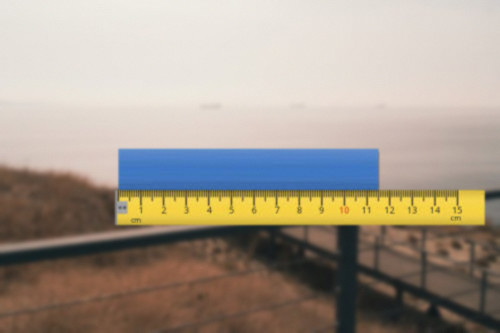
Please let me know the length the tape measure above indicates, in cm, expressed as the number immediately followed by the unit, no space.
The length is 11.5cm
